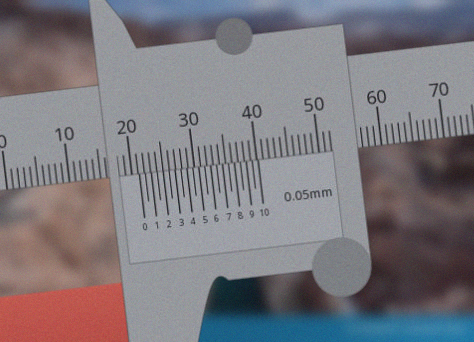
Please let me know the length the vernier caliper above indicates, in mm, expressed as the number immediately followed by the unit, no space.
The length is 21.2mm
